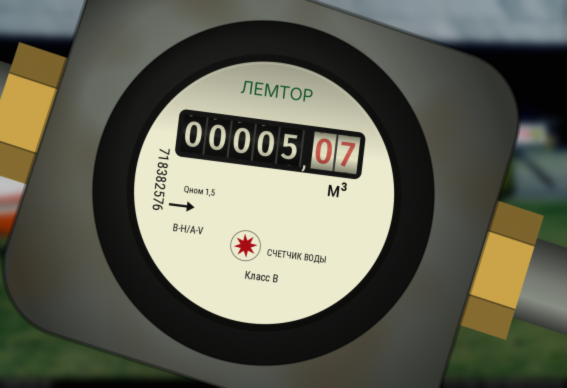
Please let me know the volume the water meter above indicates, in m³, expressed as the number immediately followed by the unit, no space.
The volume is 5.07m³
